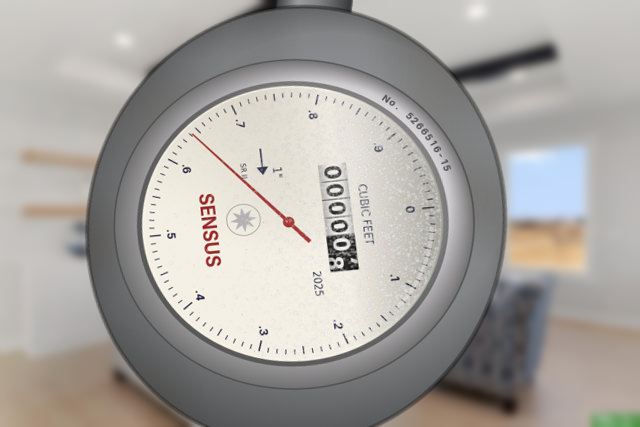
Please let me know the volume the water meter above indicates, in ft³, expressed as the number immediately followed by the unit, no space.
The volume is 7.64ft³
